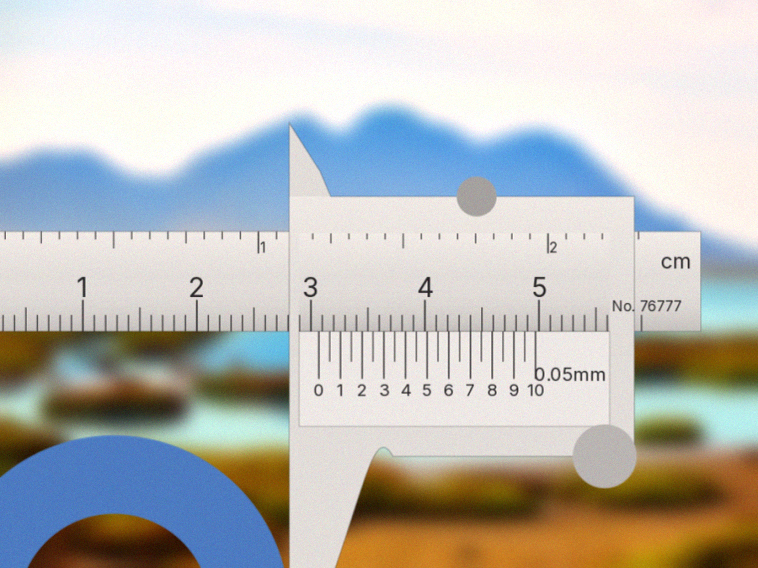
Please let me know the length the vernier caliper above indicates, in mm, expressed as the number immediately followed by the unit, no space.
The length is 30.7mm
